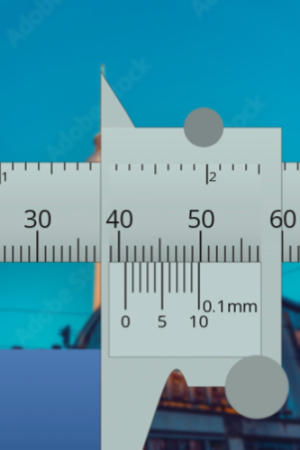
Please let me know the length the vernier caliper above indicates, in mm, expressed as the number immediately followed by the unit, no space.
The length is 40.8mm
